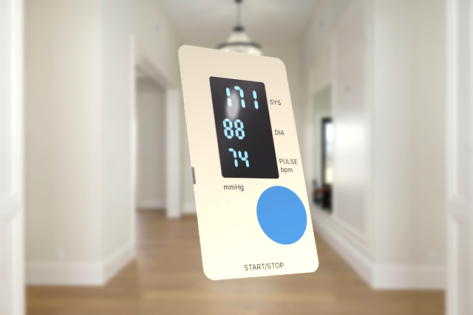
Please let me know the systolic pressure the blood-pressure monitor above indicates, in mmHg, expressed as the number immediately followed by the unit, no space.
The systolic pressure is 171mmHg
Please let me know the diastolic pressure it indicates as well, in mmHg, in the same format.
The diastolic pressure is 88mmHg
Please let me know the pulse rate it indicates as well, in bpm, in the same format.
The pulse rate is 74bpm
